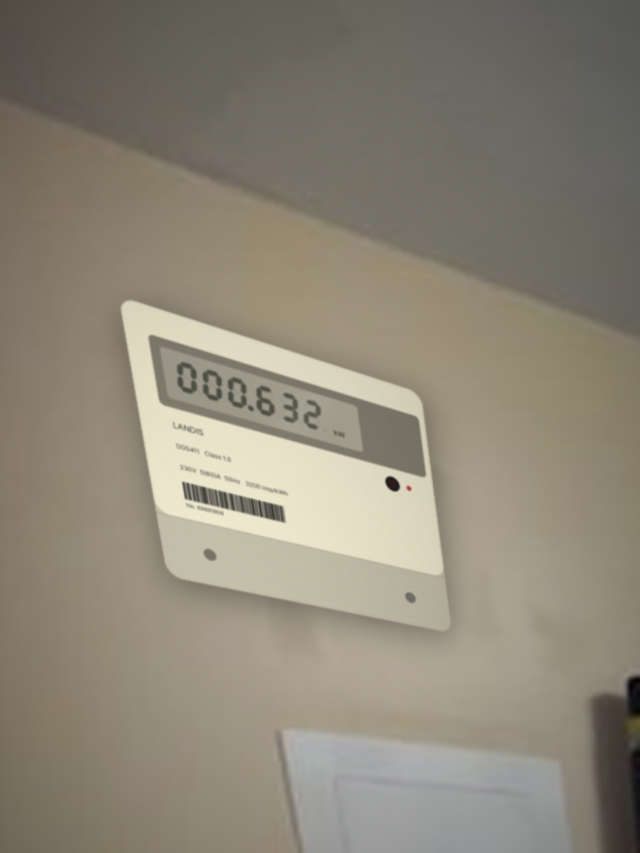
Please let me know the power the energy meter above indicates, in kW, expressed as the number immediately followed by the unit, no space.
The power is 0.632kW
